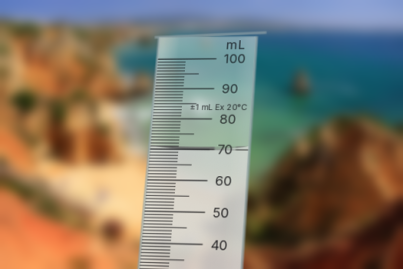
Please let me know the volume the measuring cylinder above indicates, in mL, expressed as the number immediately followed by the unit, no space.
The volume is 70mL
